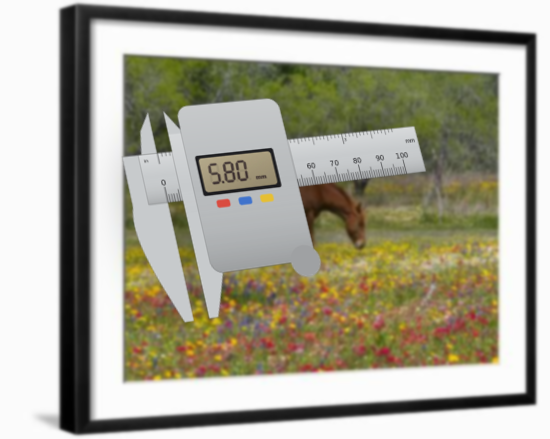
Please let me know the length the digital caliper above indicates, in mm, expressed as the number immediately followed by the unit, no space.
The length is 5.80mm
